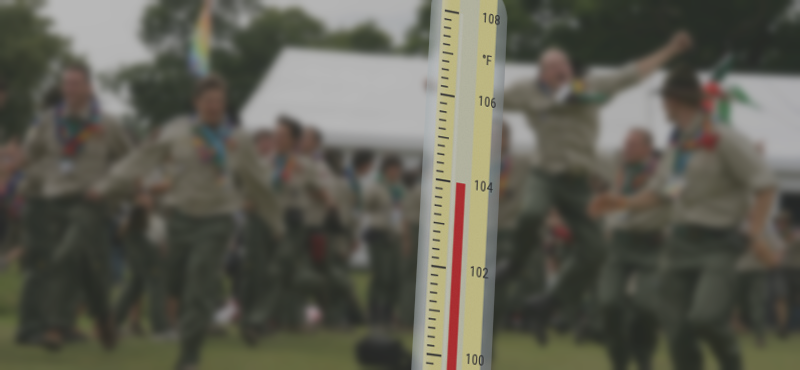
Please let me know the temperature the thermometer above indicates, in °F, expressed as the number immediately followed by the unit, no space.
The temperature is 104°F
